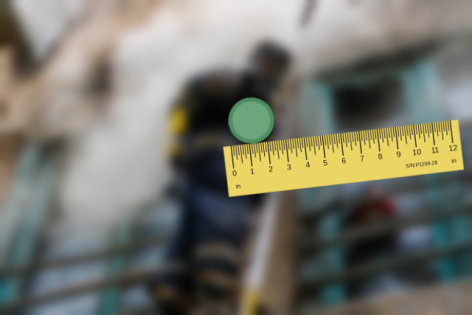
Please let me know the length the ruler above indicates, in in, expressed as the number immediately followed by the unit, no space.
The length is 2.5in
